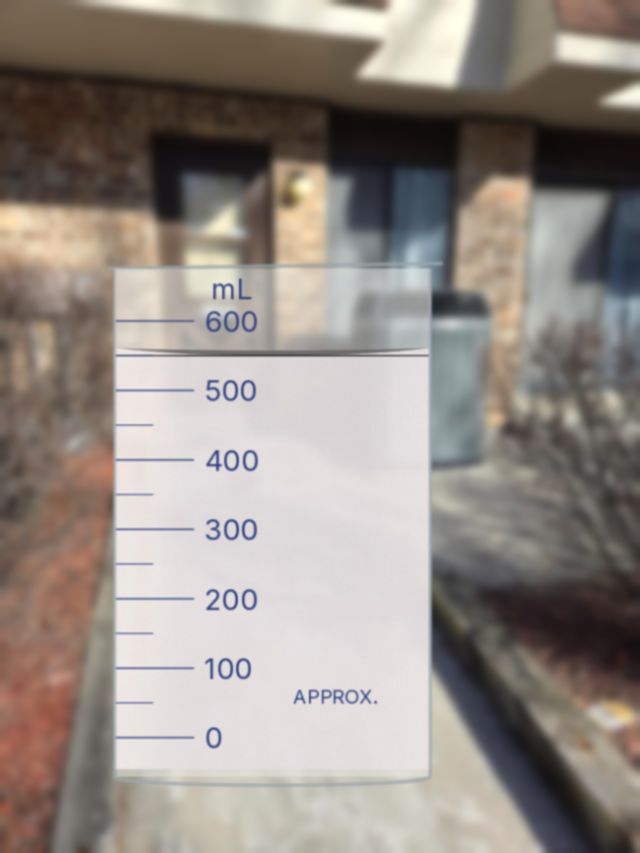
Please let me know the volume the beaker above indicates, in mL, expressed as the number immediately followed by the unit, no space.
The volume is 550mL
